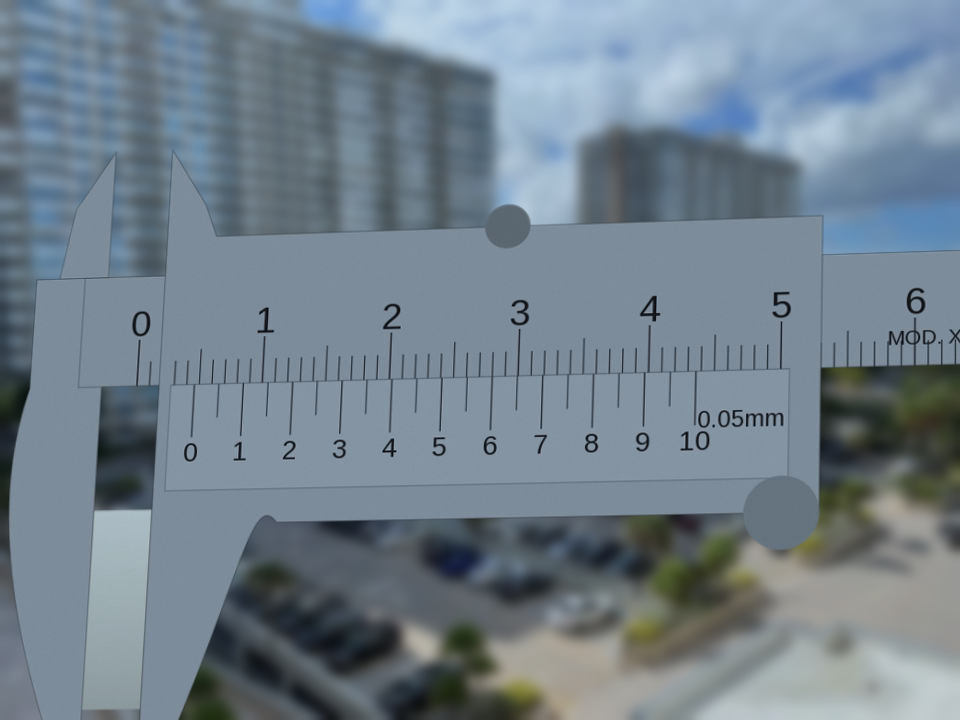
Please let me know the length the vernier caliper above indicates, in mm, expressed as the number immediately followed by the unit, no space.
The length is 4.6mm
